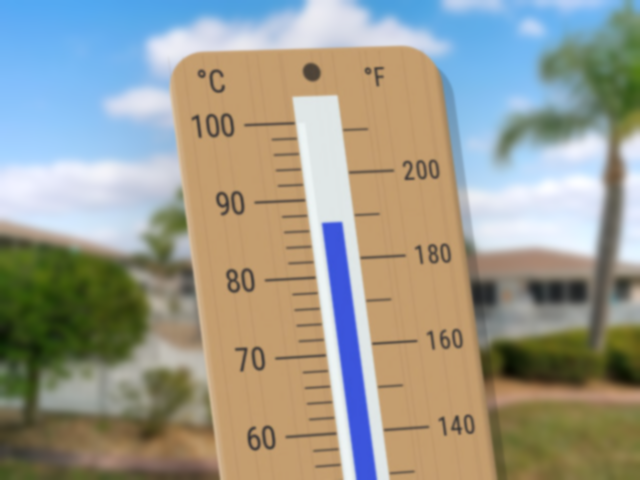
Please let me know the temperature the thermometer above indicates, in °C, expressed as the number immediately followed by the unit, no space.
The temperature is 87°C
